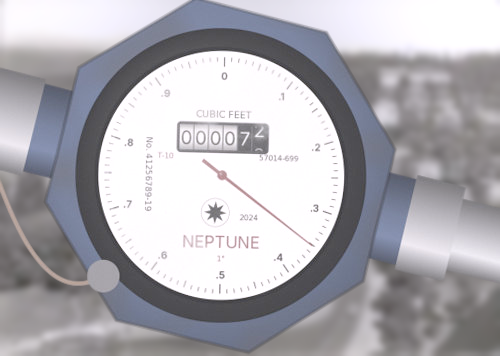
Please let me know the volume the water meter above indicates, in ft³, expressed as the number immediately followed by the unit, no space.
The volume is 72.35ft³
